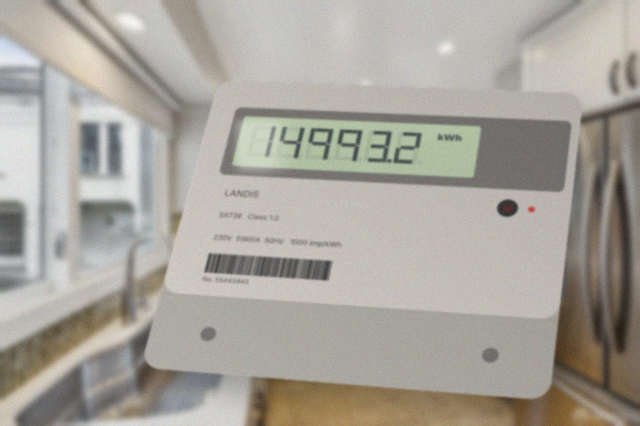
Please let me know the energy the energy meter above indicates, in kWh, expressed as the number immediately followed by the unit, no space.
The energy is 14993.2kWh
